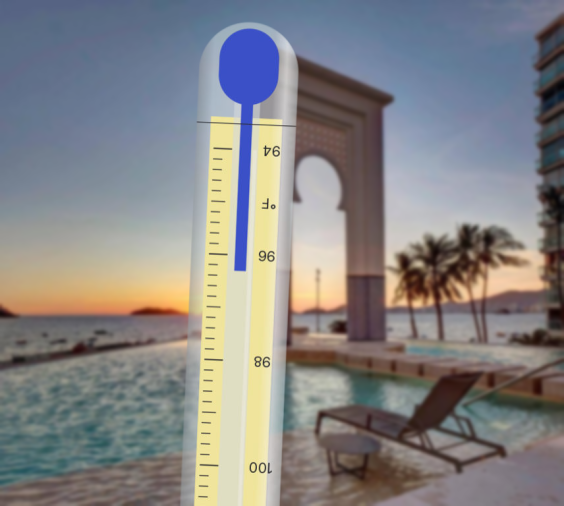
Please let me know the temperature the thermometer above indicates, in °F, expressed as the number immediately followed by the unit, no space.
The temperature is 96.3°F
